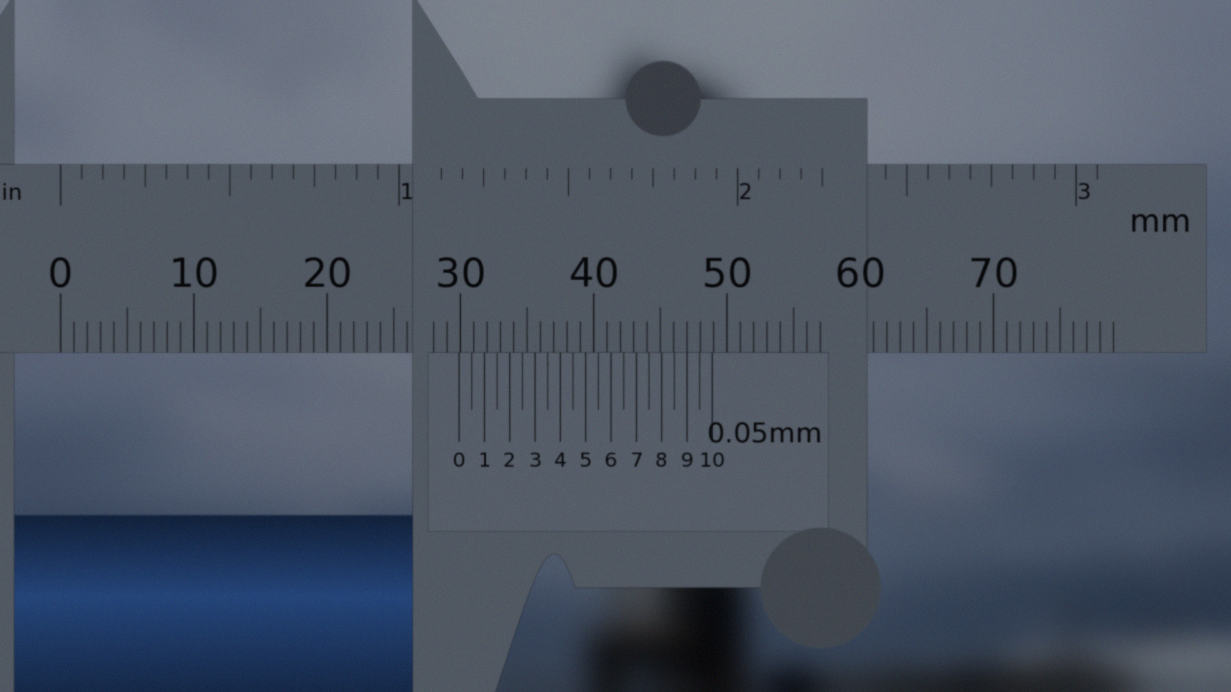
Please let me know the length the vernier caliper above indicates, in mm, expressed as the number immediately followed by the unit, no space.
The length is 29.9mm
